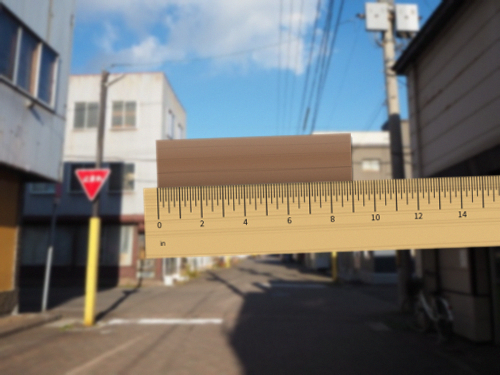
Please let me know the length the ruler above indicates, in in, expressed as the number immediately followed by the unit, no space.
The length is 9in
